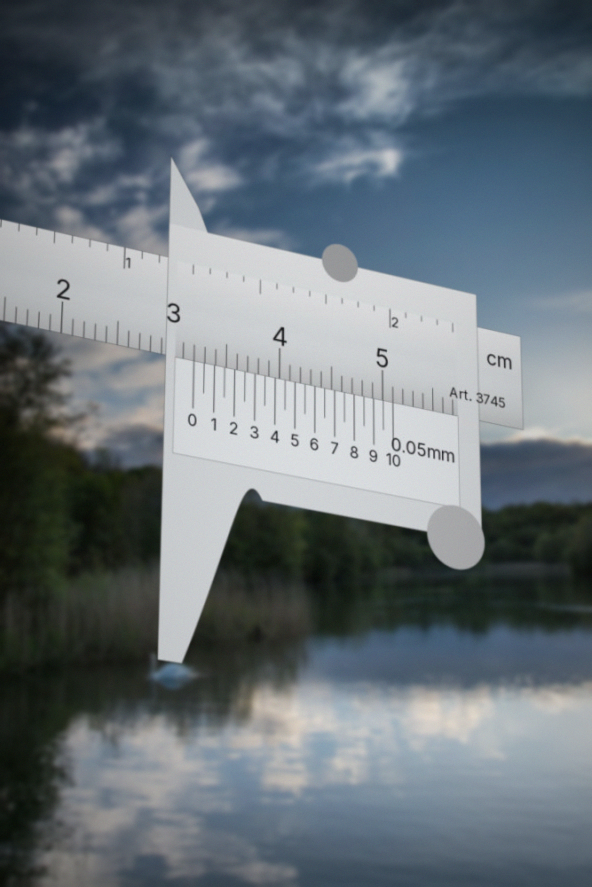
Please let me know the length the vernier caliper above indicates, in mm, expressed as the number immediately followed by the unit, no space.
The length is 32.0mm
